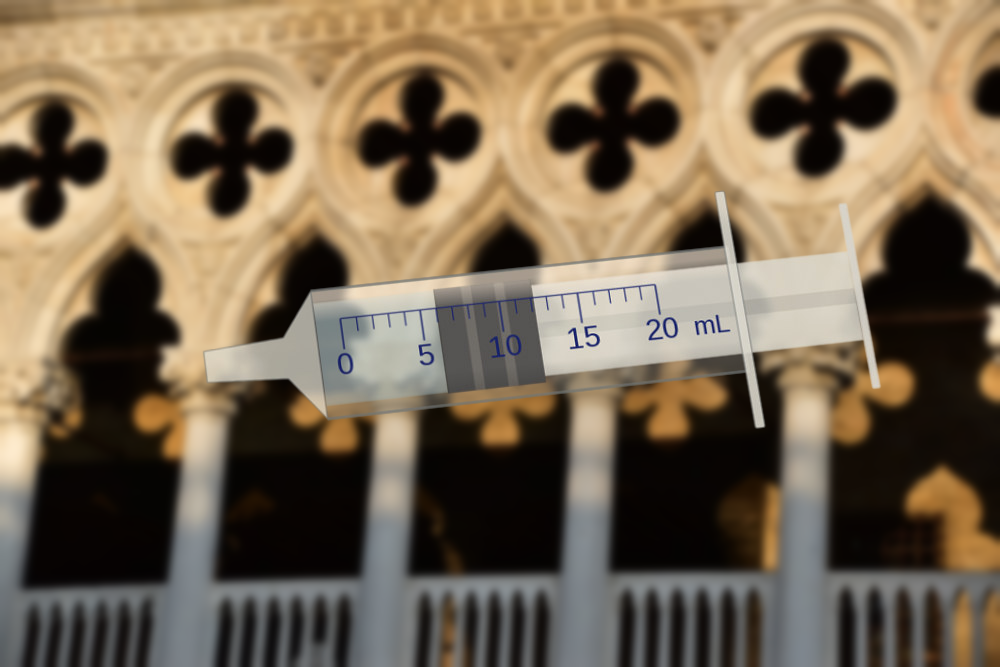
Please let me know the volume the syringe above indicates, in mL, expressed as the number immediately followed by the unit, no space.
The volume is 6mL
